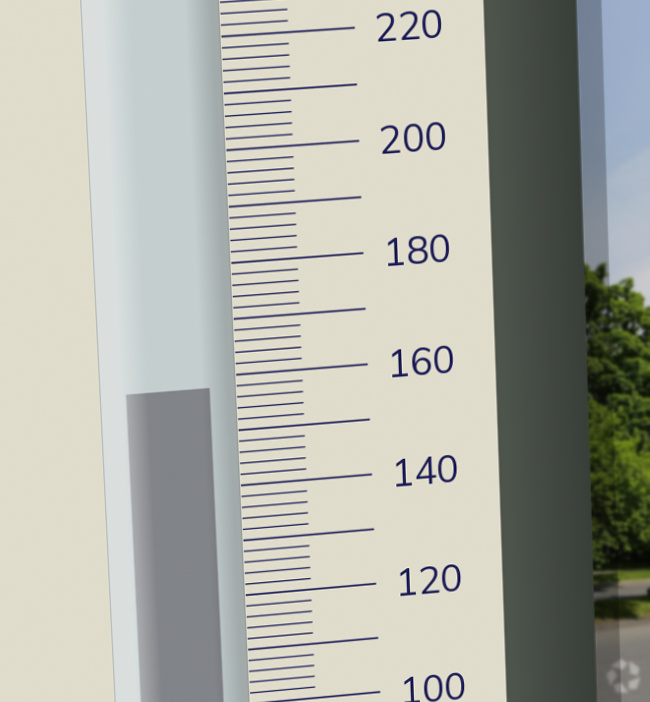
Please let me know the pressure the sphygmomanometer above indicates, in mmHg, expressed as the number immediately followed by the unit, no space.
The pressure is 158mmHg
